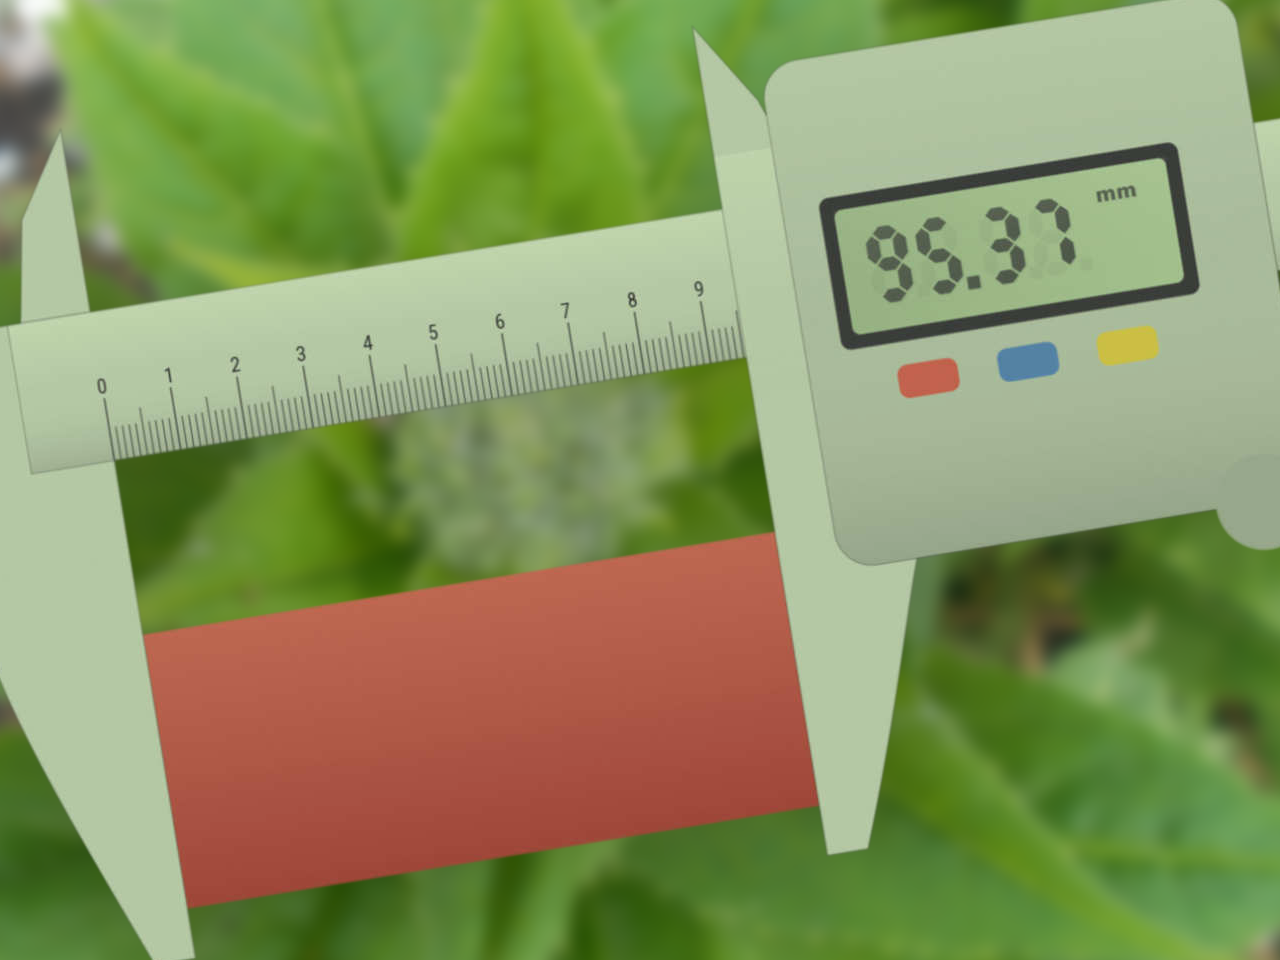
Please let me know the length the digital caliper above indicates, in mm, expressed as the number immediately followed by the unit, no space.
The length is 95.37mm
